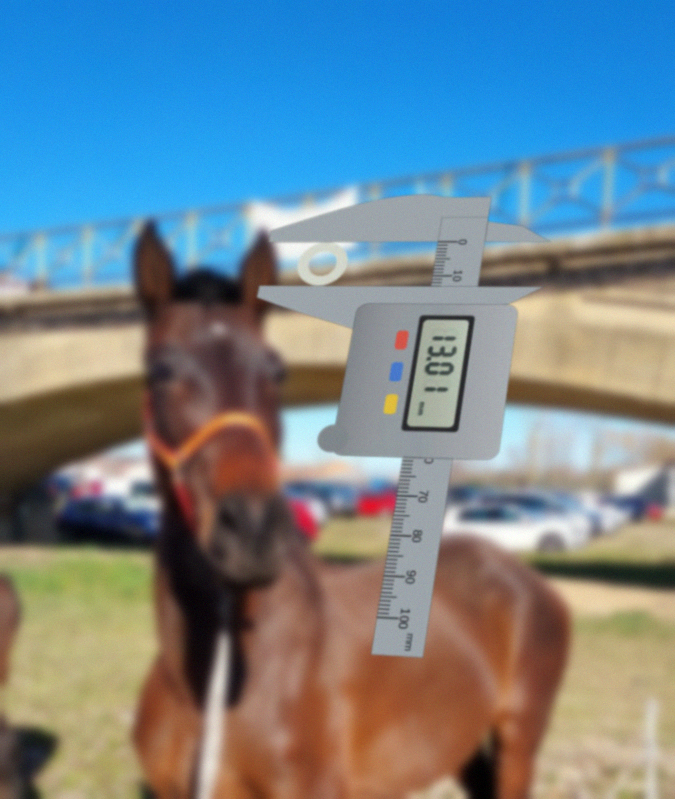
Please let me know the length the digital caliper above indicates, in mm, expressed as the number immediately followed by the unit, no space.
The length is 13.01mm
